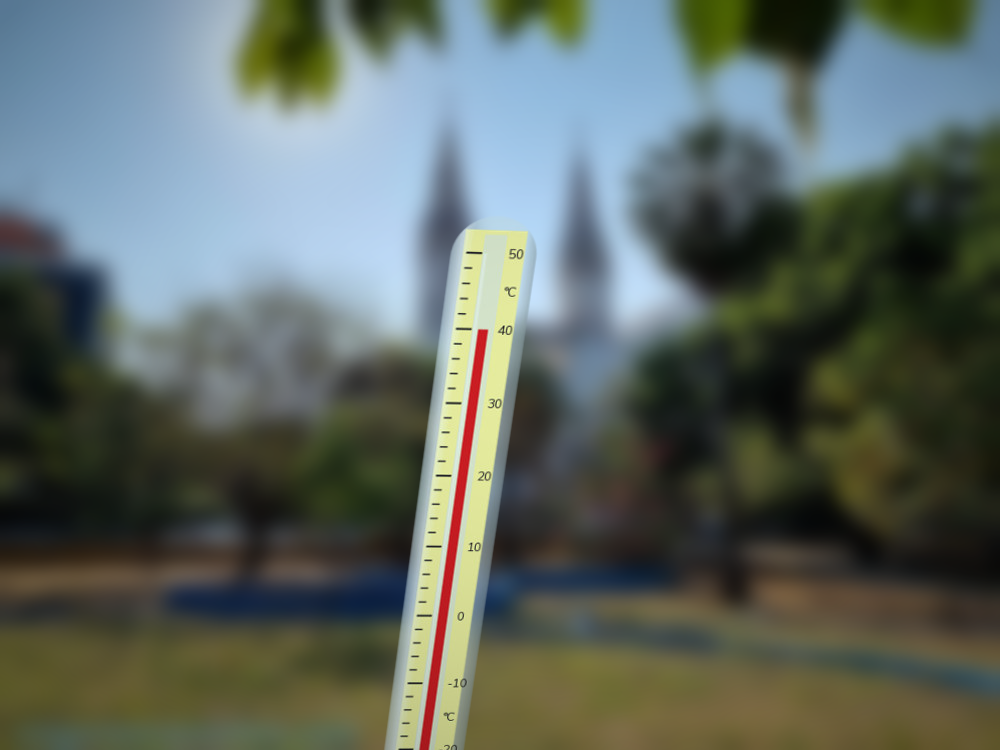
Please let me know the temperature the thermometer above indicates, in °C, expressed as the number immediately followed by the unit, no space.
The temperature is 40°C
